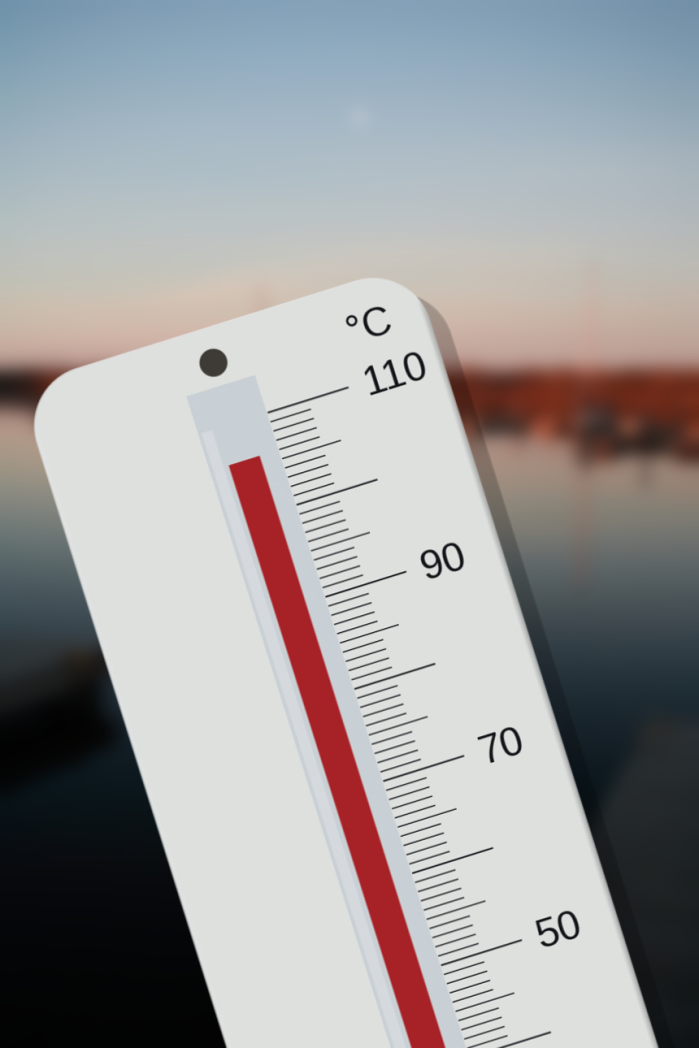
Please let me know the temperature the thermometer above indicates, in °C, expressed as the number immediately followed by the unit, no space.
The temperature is 106°C
